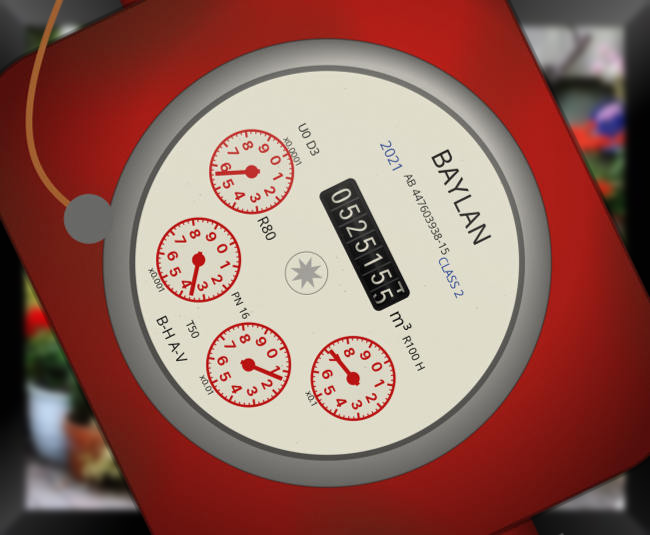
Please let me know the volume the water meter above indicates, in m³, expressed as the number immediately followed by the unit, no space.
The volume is 525154.7135m³
